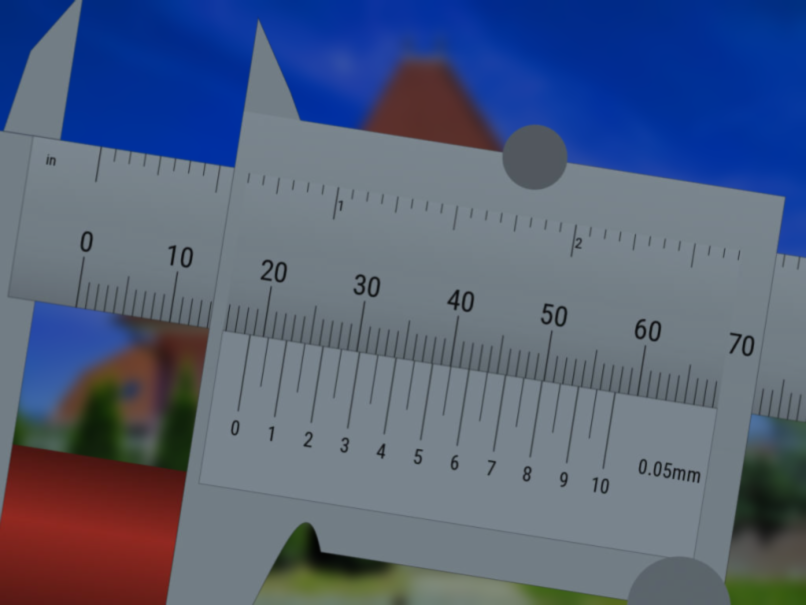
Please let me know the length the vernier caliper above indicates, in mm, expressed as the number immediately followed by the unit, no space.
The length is 18.6mm
